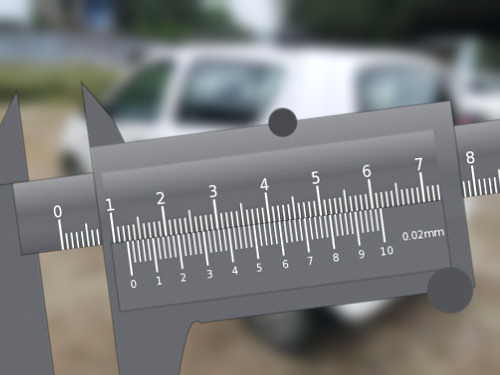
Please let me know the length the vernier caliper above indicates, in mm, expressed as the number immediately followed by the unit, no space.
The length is 12.5mm
